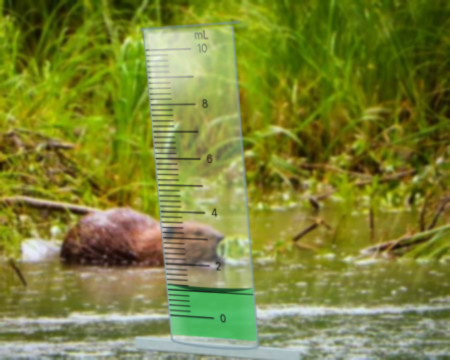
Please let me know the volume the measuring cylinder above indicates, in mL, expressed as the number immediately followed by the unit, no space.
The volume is 1mL
